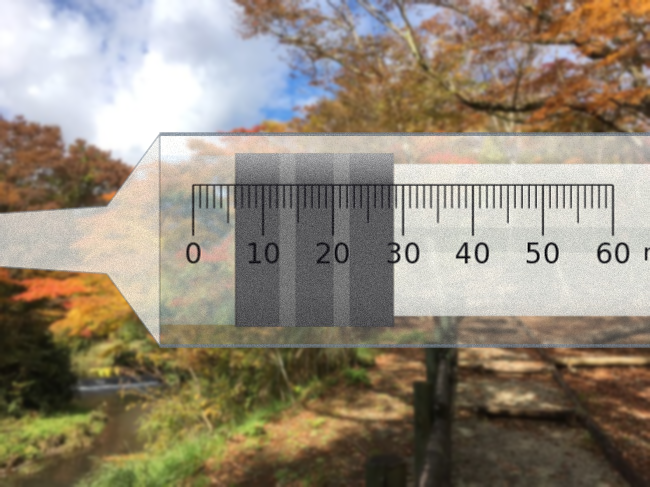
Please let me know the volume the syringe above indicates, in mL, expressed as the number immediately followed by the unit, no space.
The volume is 6mL
